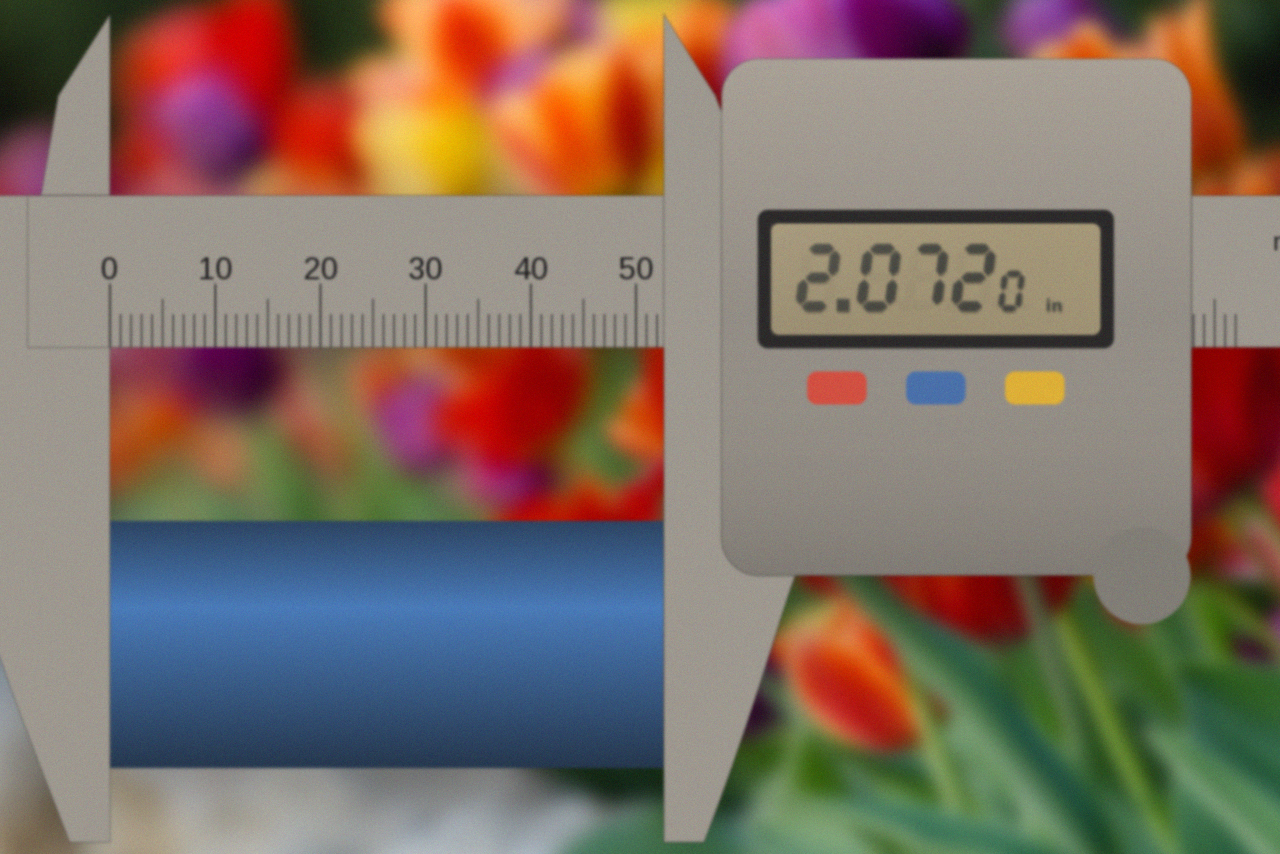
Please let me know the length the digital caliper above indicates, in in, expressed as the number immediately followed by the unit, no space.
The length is 2.0720in
